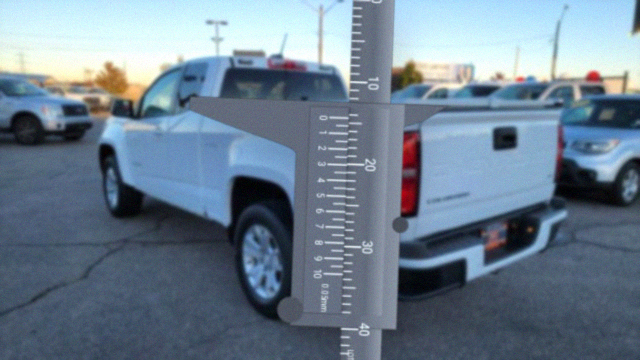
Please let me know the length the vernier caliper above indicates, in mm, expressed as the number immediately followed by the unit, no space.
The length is 14.4mm
